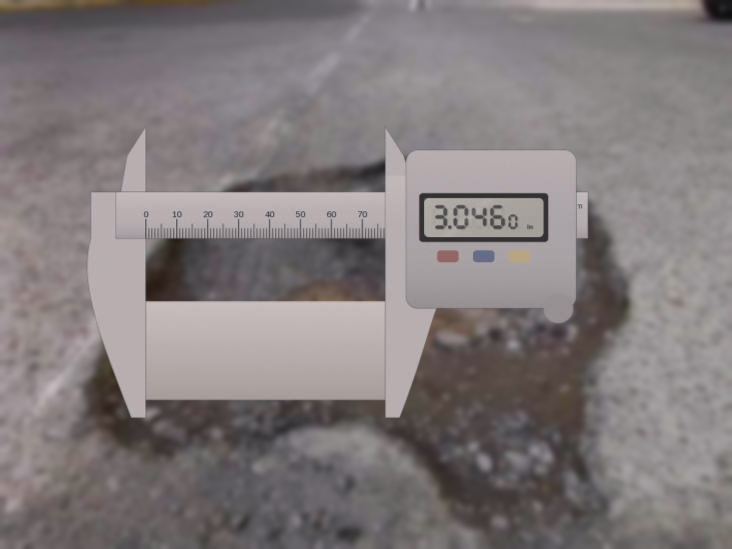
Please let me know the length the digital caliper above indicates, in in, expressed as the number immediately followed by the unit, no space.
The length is 3.0460in
